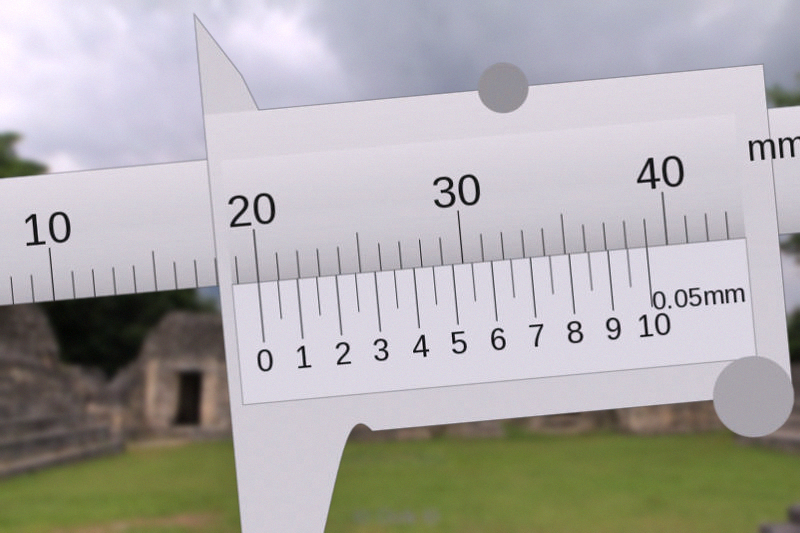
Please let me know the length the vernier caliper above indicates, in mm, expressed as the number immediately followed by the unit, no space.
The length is 20.0mm
